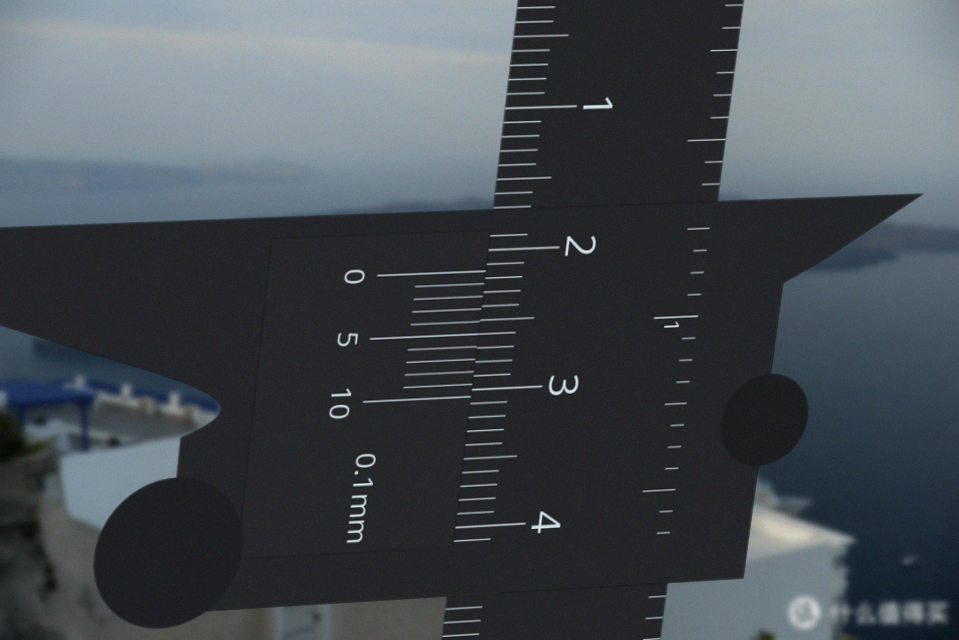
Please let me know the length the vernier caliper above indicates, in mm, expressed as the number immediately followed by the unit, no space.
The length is 21.5mm
